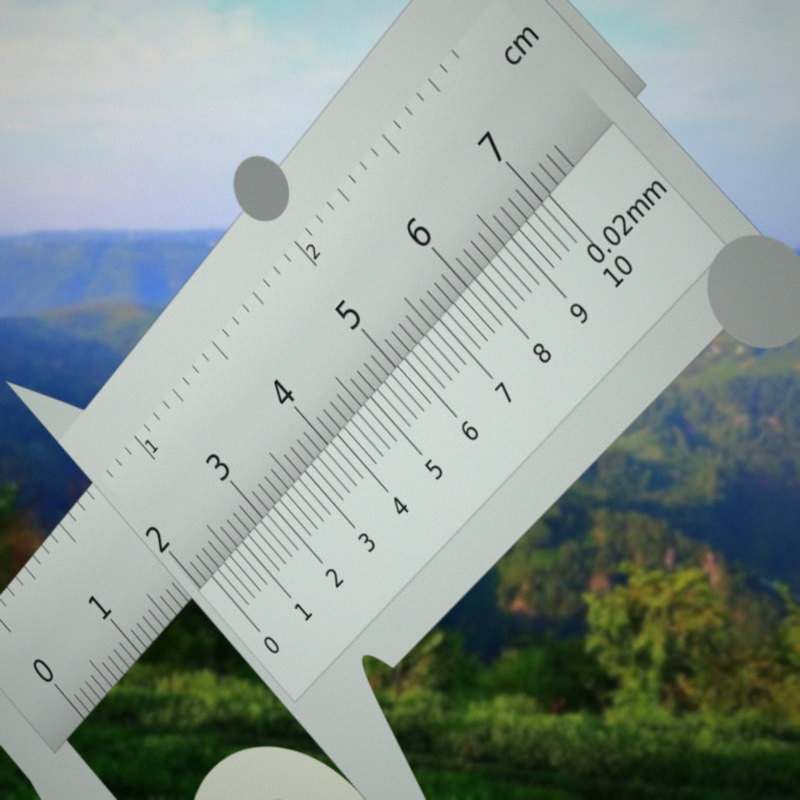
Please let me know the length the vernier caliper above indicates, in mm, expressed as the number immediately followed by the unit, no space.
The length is 21.8mm
